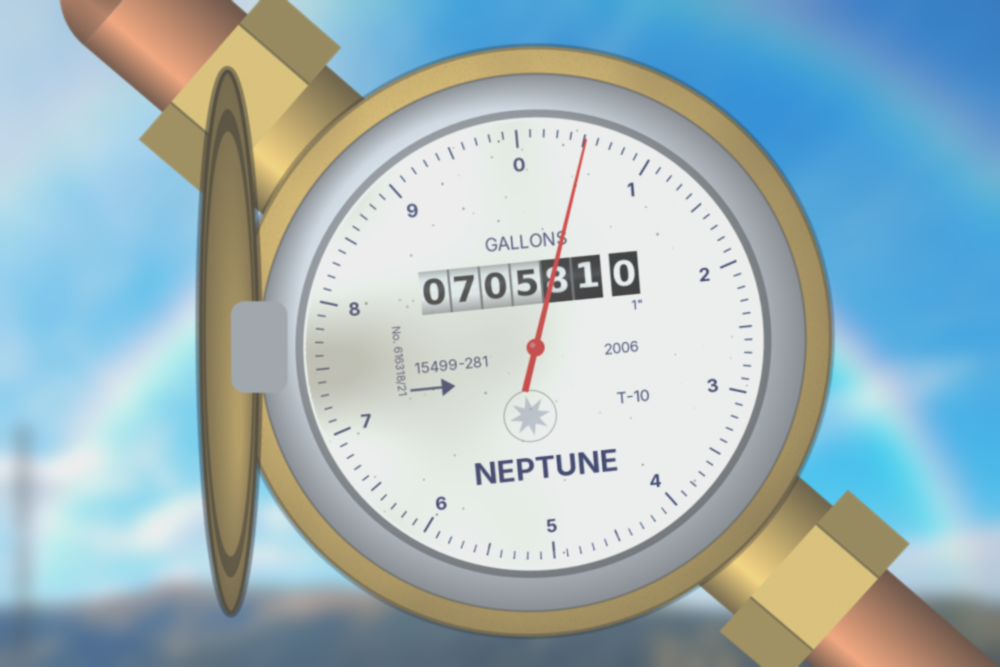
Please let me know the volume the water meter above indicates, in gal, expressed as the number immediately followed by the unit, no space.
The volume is 705810.5gal
